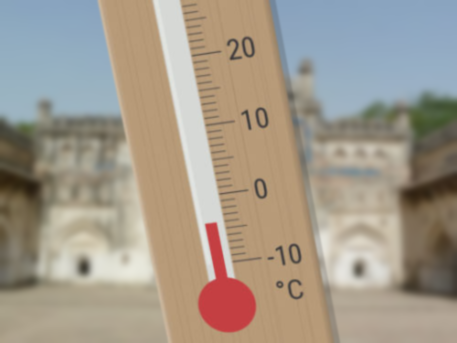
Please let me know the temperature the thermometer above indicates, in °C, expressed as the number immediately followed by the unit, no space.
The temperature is -4°C
